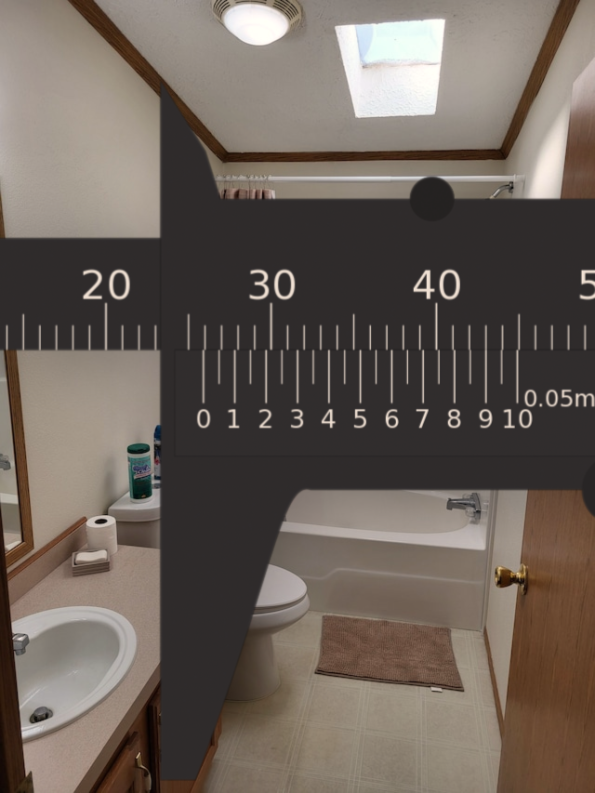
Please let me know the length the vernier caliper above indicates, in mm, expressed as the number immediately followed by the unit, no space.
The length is 25.9mm
